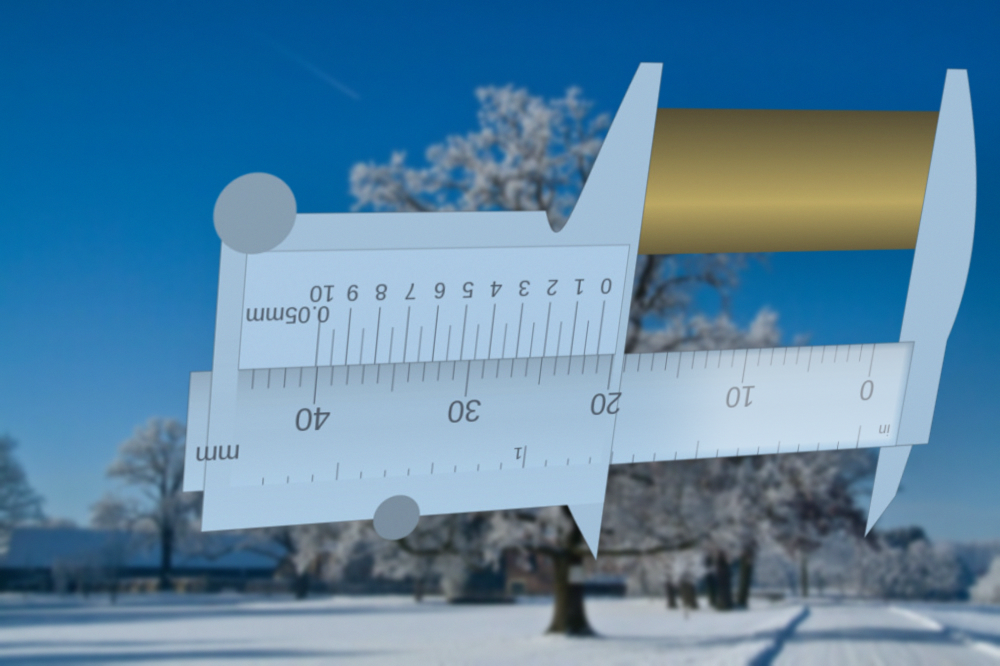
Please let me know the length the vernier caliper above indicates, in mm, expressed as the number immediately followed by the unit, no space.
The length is 21.1mm
